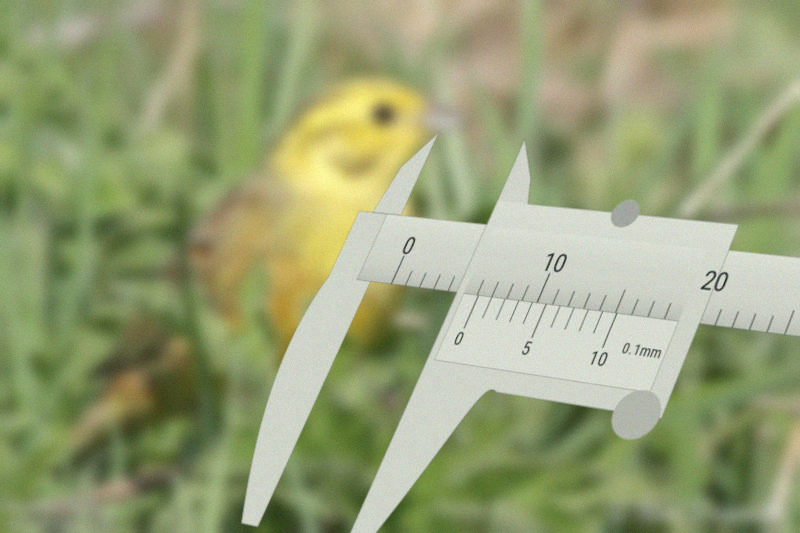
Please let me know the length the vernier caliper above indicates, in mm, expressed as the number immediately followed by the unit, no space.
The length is 6.1mm
